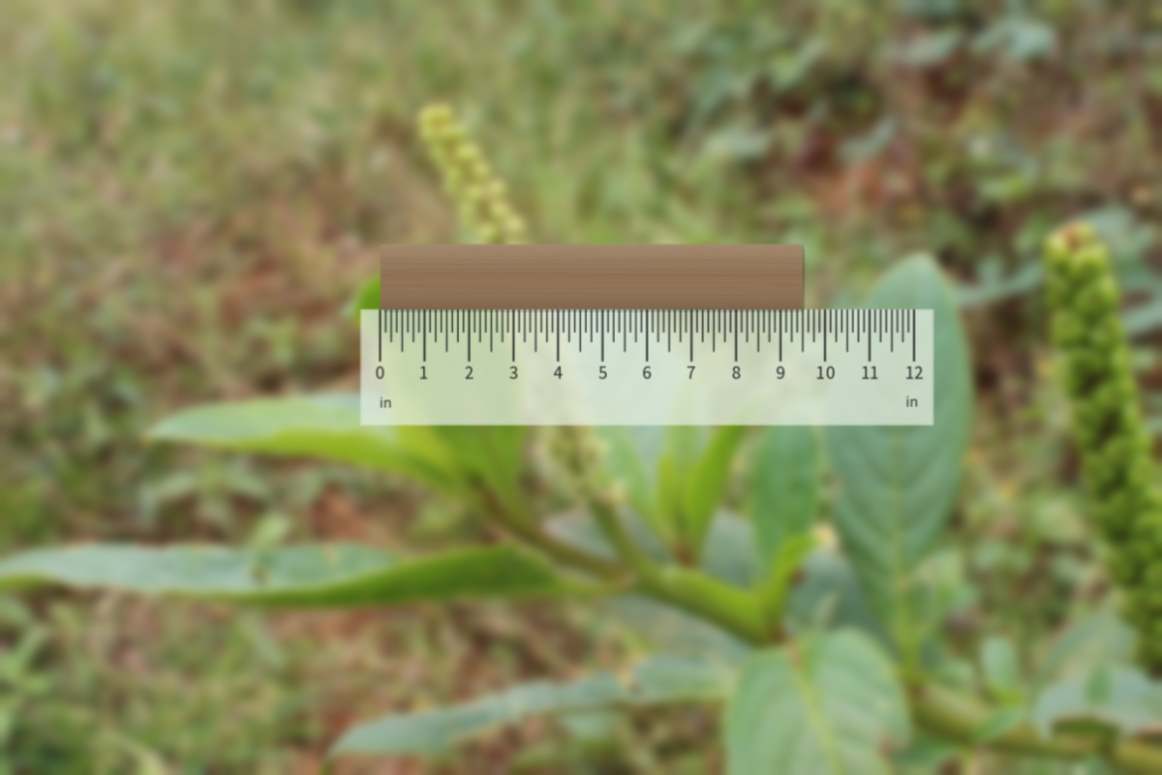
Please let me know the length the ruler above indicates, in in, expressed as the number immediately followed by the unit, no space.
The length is 9.5in
